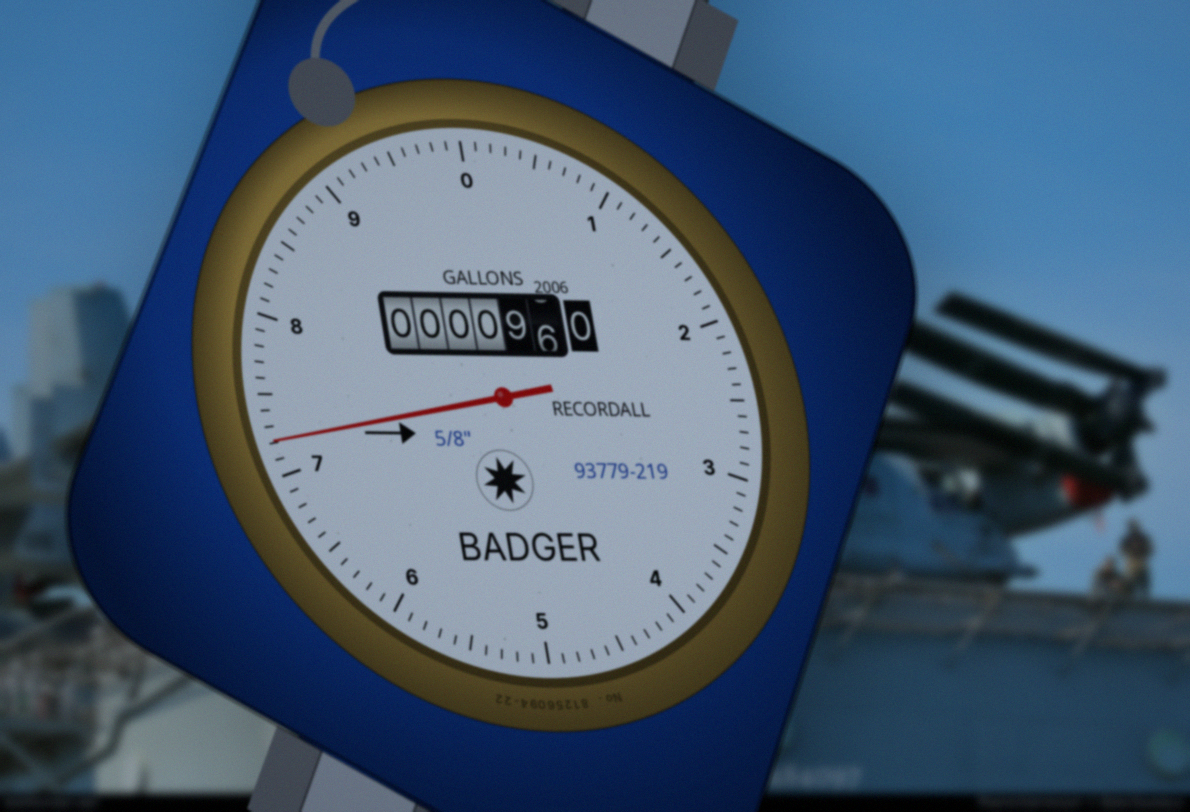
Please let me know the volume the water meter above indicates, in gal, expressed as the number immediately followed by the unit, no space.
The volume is 957.2gal
